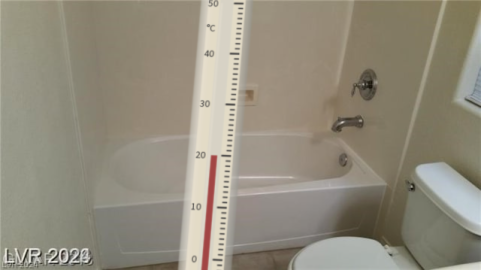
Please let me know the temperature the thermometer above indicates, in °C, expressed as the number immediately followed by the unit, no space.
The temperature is 20°C
